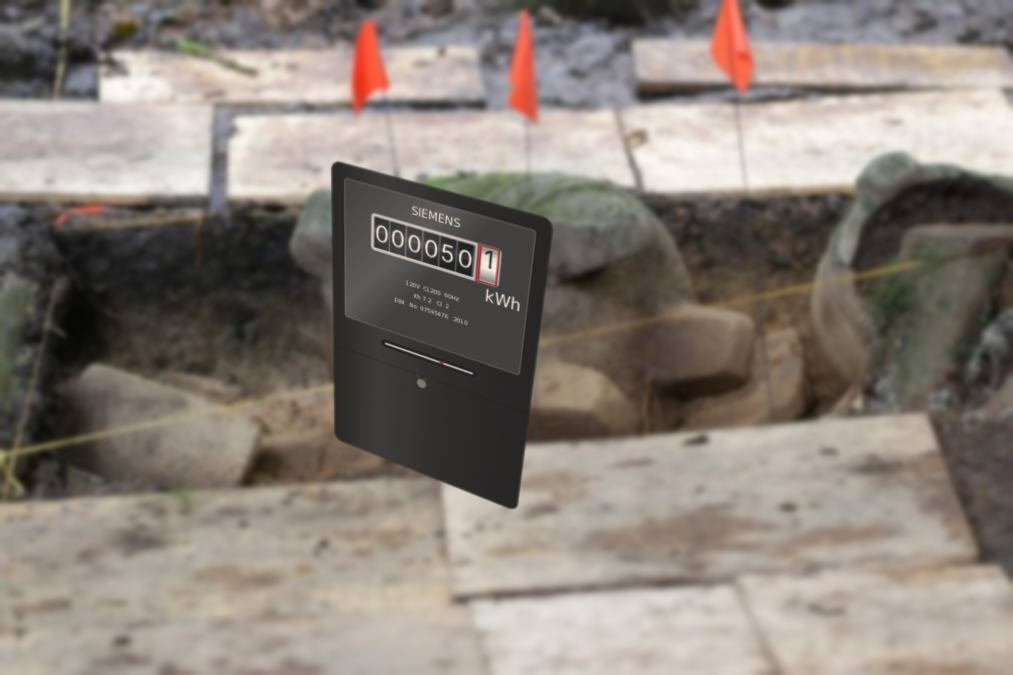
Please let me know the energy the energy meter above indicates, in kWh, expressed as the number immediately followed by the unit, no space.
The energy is 50.1kWh
